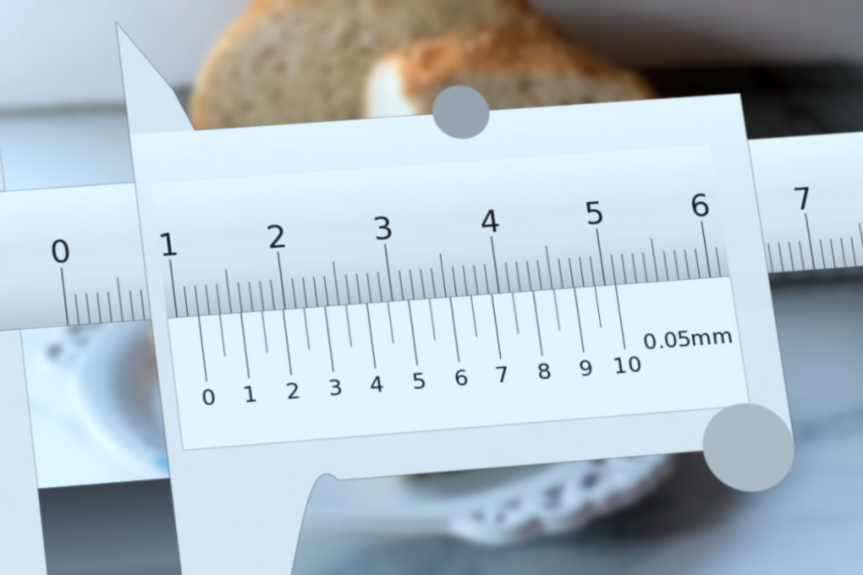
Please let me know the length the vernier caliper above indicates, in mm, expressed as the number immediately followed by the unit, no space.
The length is 12.0mm
